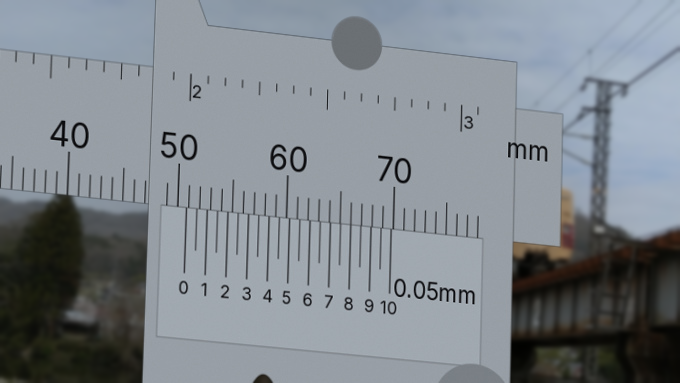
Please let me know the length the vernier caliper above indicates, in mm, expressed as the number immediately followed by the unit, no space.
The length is 50.8mm
